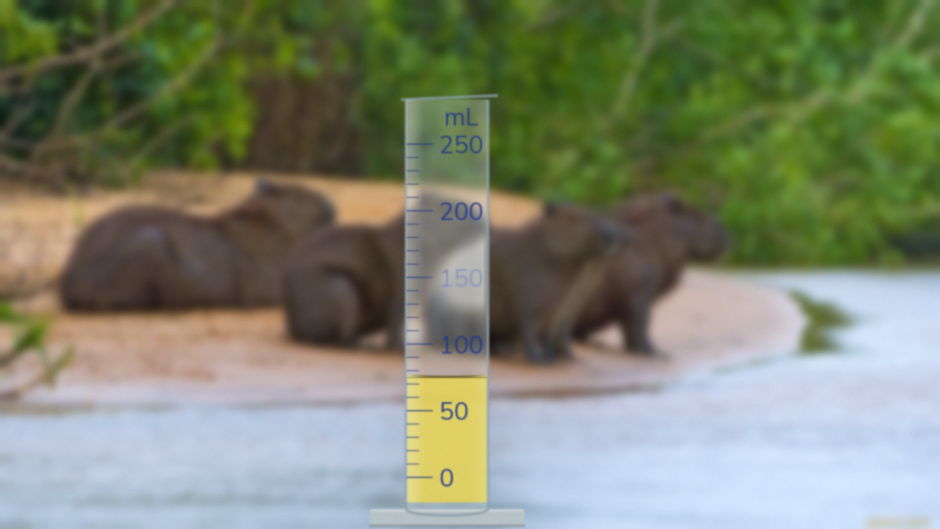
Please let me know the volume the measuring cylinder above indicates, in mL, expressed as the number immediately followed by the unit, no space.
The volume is 75mL
